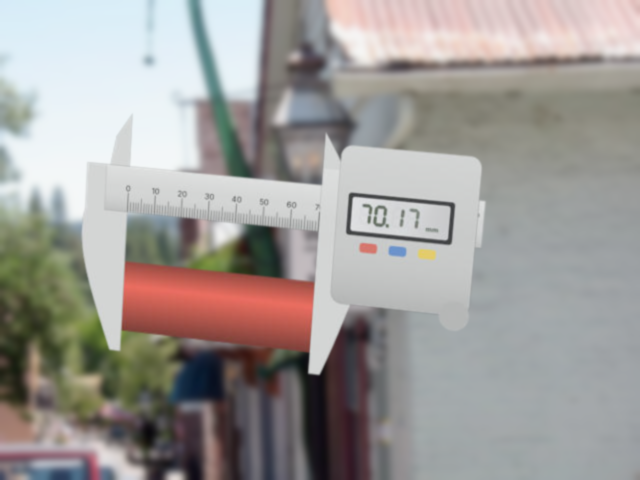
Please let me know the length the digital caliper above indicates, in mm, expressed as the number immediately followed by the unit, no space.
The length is 70.17mm
